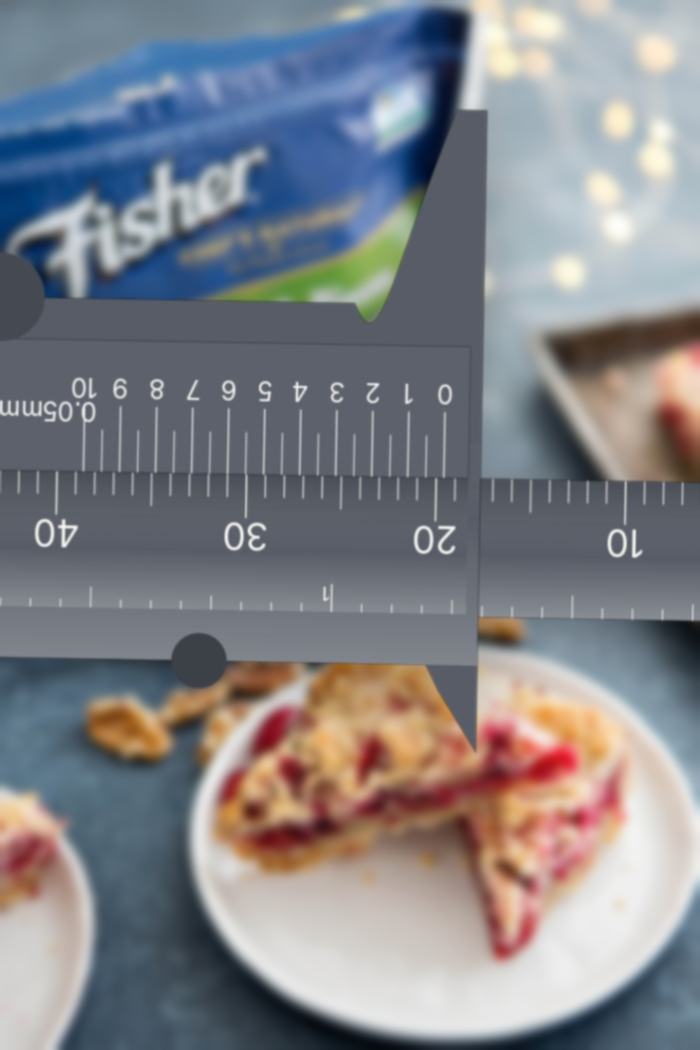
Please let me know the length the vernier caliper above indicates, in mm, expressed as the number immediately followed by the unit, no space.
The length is 19.6mm
